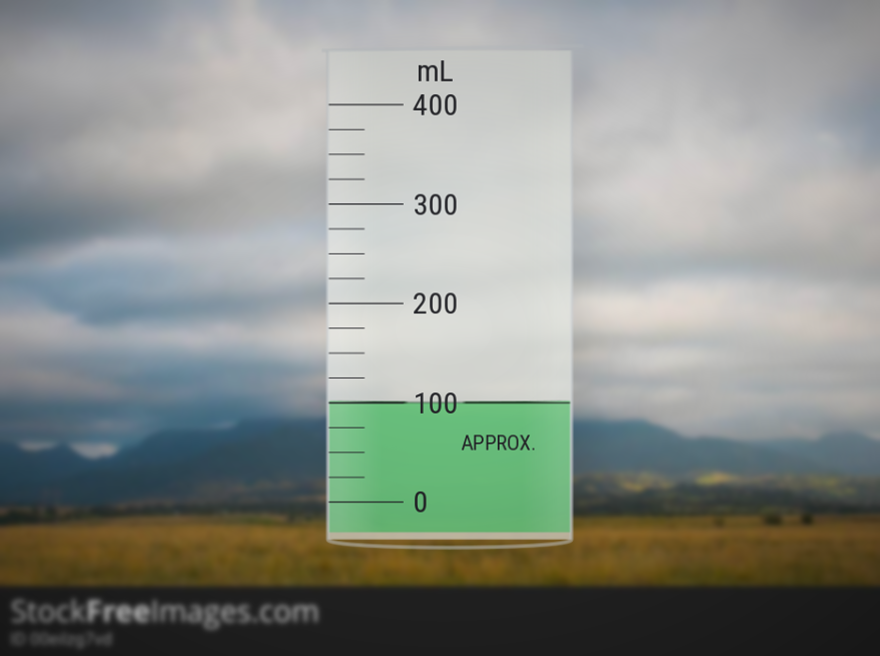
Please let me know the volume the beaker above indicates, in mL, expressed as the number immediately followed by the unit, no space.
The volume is 100mL
